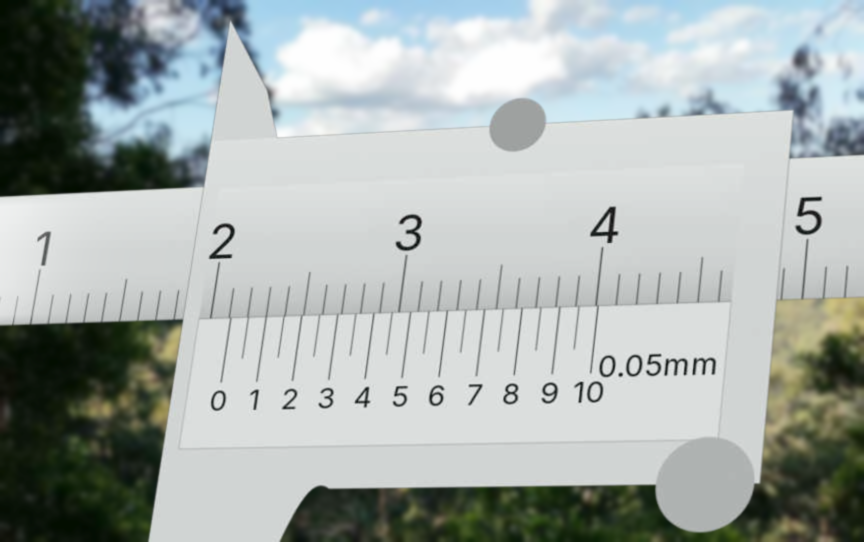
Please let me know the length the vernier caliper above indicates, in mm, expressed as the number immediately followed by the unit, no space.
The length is 21.1mm
